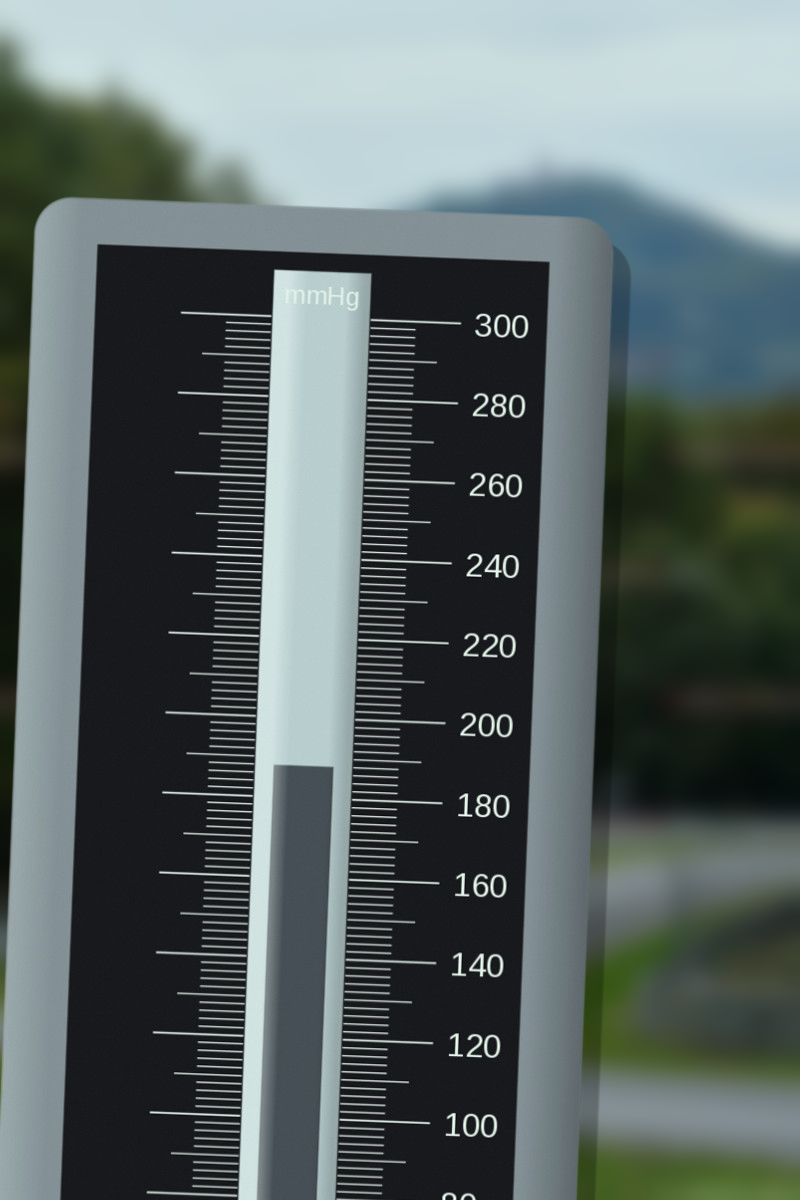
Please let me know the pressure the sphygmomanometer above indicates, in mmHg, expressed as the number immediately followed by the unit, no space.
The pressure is 188mmHg
